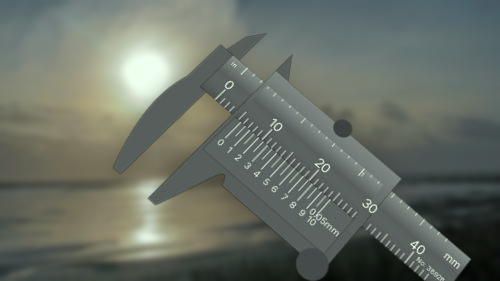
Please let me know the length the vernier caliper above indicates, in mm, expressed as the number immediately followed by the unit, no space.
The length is 5.6mm
